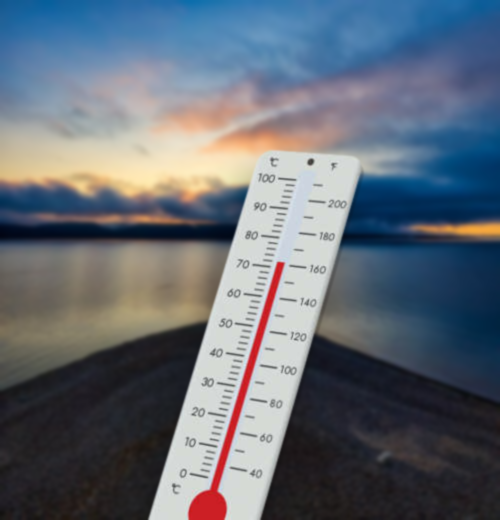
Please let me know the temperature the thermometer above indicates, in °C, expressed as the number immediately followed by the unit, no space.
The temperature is 72°C
